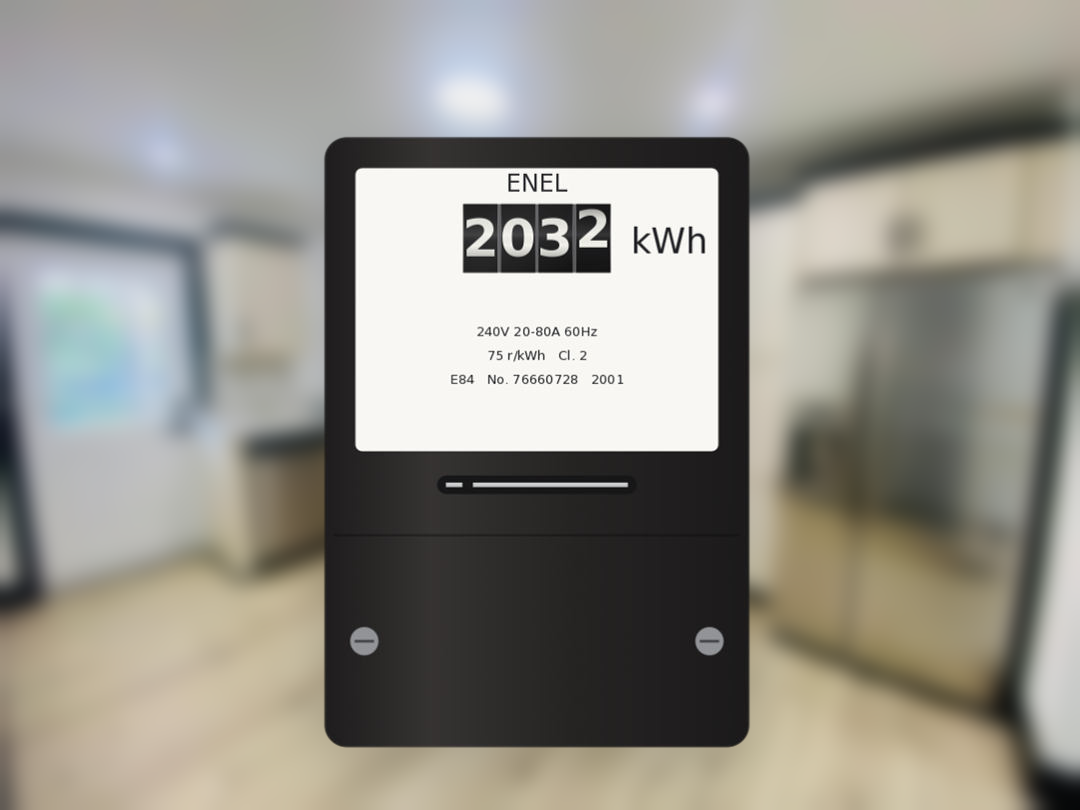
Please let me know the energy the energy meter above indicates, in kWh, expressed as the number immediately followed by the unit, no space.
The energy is 2032kWh
